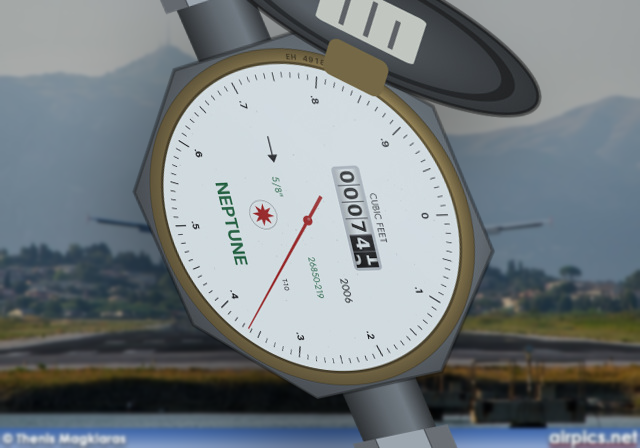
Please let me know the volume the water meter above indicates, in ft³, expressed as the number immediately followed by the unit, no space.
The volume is 741.36ft³
